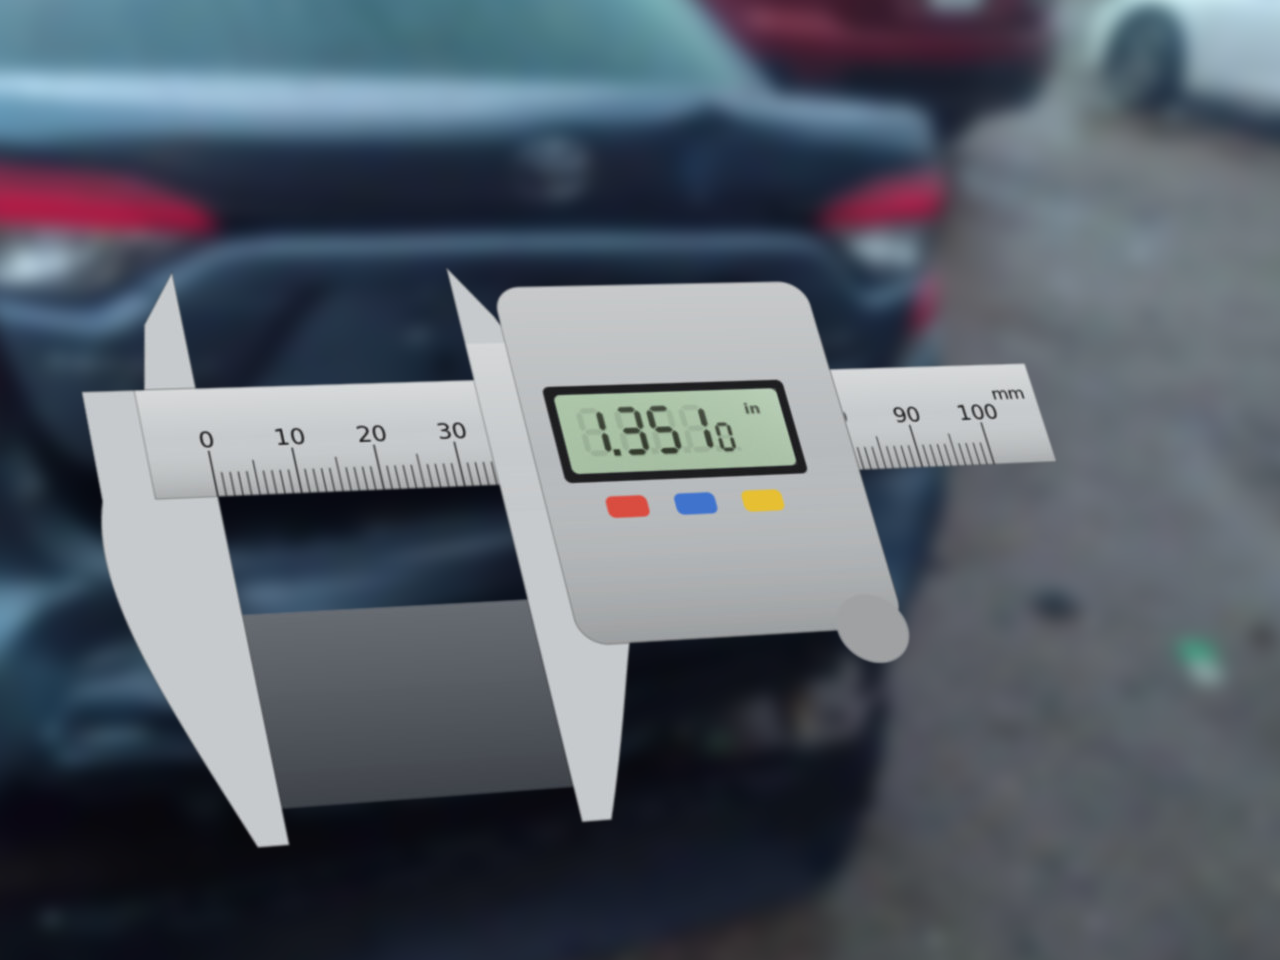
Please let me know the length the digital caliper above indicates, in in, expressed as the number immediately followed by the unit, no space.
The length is 1.3510in
